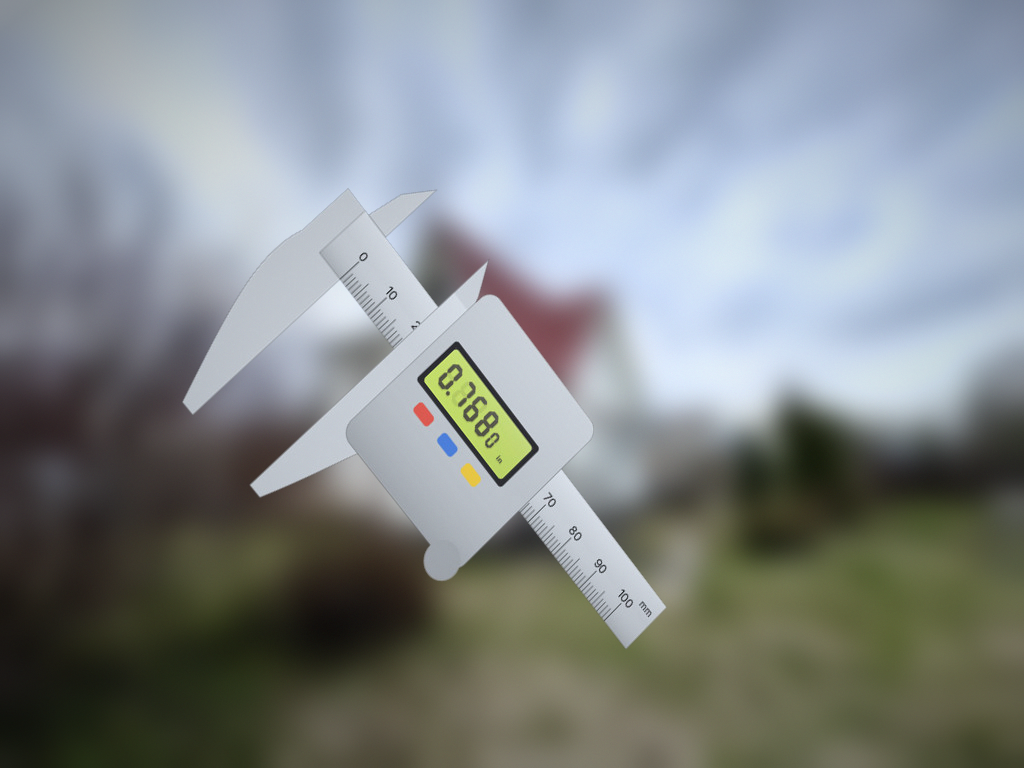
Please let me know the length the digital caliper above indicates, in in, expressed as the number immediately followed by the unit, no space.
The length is 0.7680in
